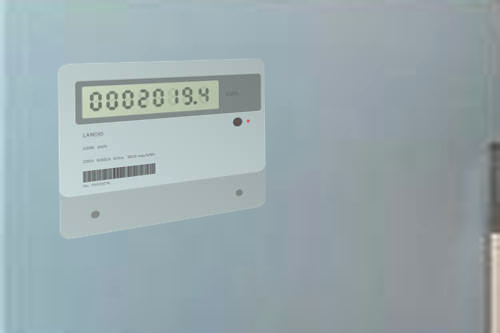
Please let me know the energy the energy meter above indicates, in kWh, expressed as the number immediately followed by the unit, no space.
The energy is 2019.4kWh
